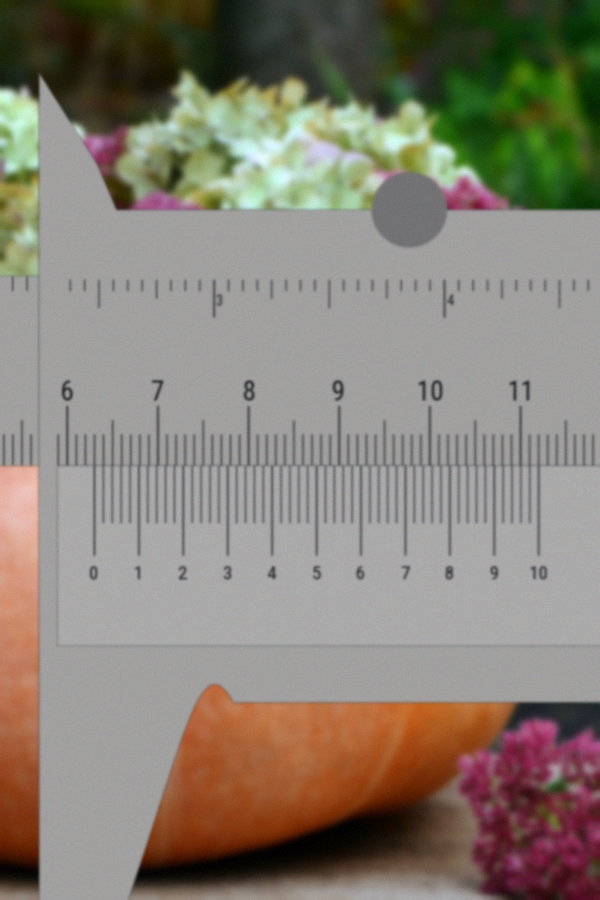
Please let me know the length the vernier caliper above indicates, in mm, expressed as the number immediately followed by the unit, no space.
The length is 63.0mm
